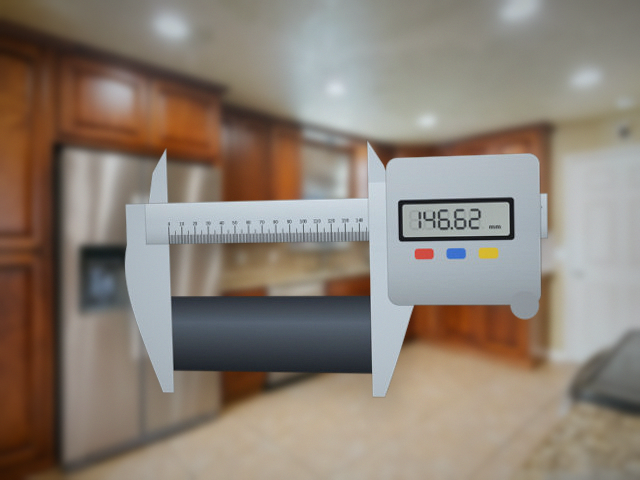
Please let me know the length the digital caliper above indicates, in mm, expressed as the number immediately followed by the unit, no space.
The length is 146.62mm
